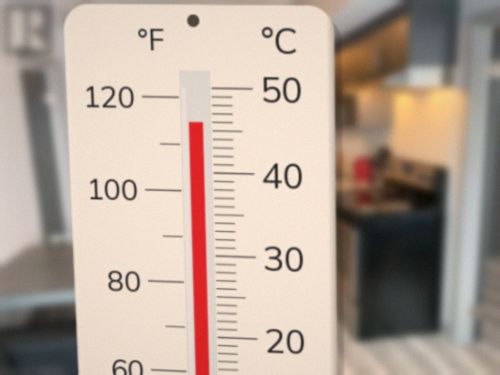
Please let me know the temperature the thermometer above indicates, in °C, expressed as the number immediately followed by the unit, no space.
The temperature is 46°C
